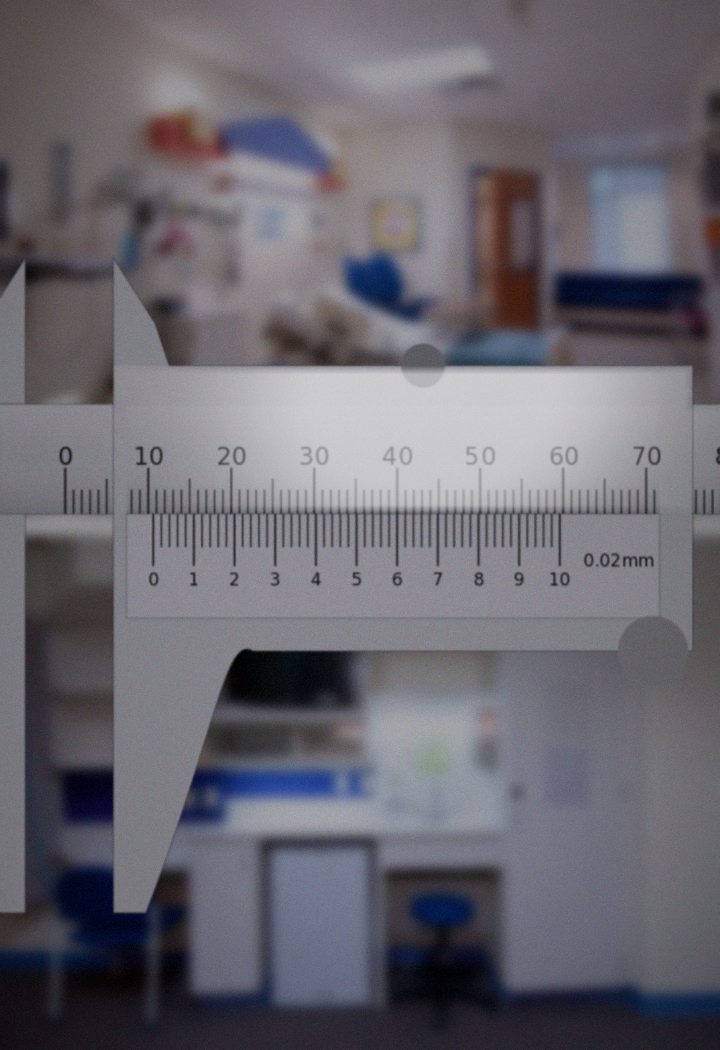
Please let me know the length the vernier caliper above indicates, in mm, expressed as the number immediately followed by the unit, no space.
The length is 10.6mm
